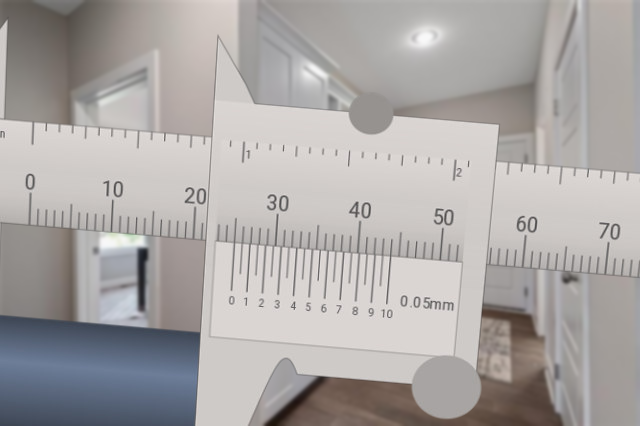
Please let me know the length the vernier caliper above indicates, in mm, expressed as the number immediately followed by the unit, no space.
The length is 25.0mm
